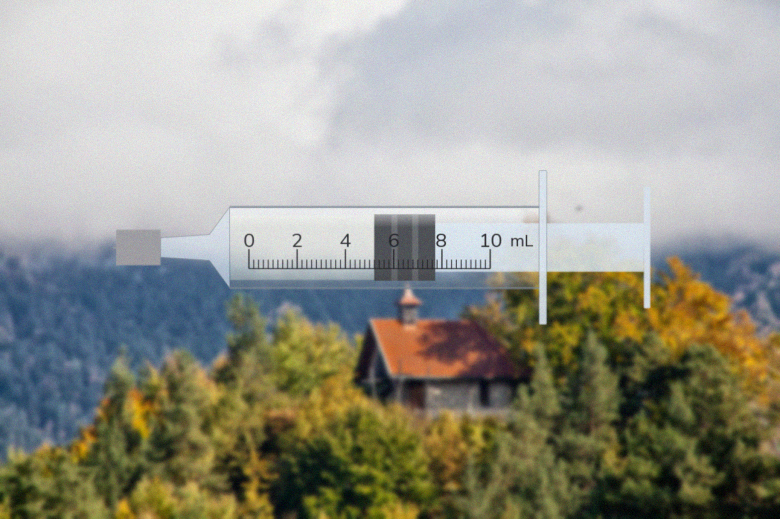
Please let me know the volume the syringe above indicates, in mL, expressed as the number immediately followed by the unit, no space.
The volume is 5.2mL
